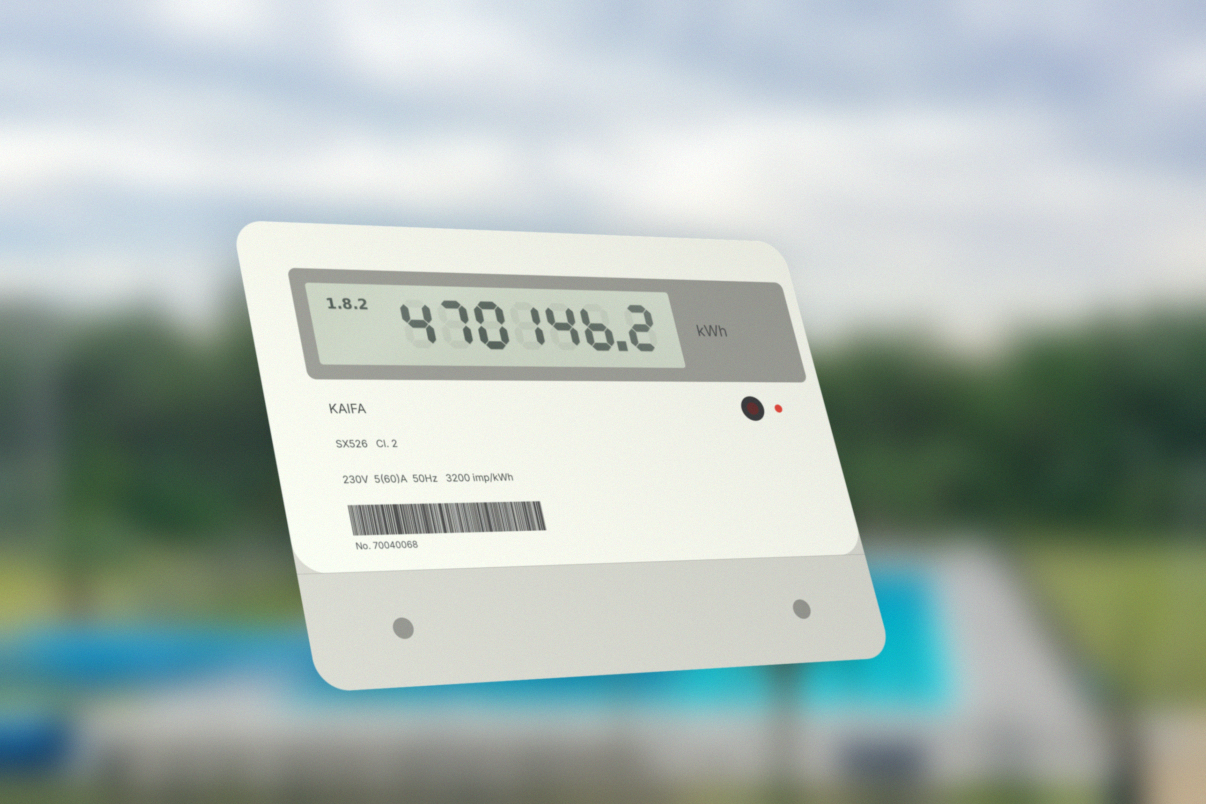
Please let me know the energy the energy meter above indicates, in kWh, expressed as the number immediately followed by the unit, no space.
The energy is 470146.2kWh
